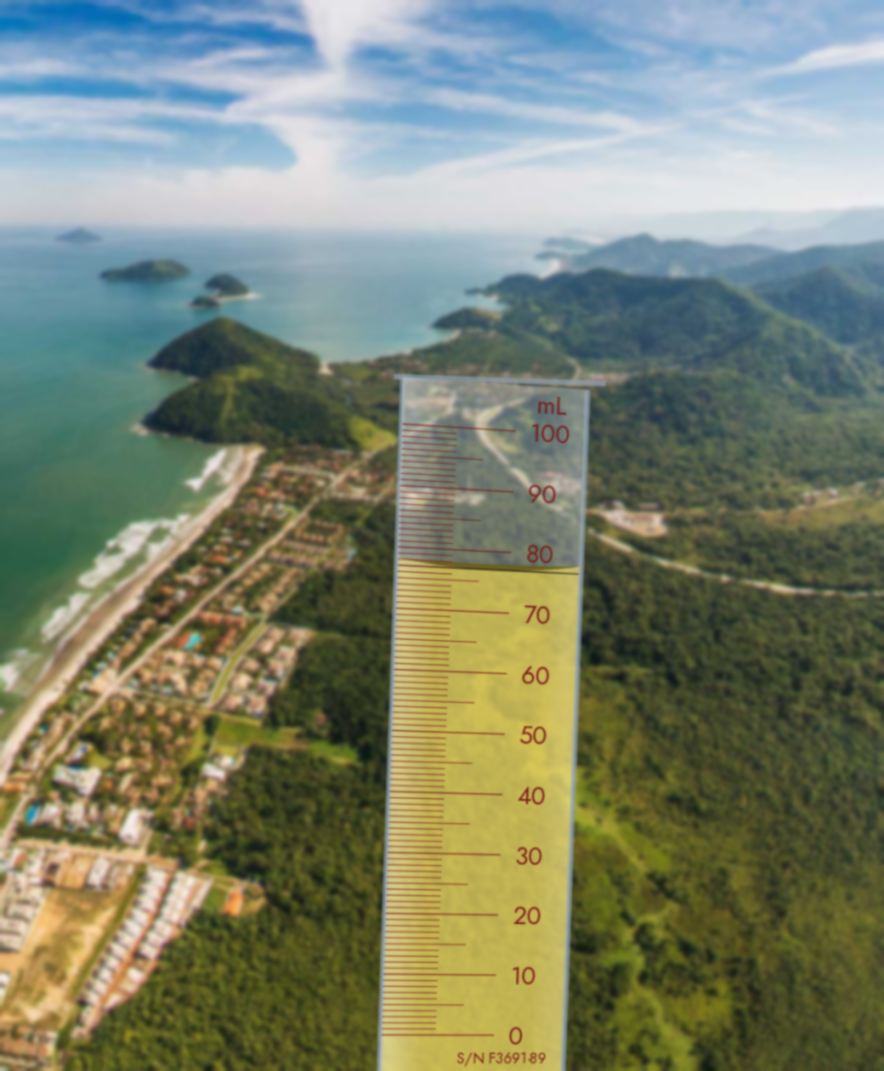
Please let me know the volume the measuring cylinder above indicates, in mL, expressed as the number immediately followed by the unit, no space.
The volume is 77mL
